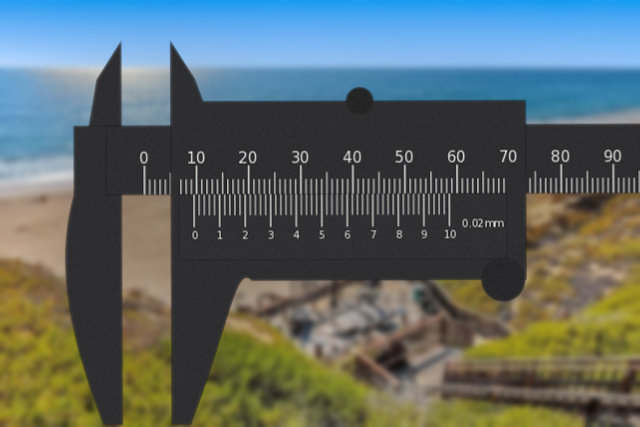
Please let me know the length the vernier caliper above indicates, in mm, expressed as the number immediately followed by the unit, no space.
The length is 9.5mm
